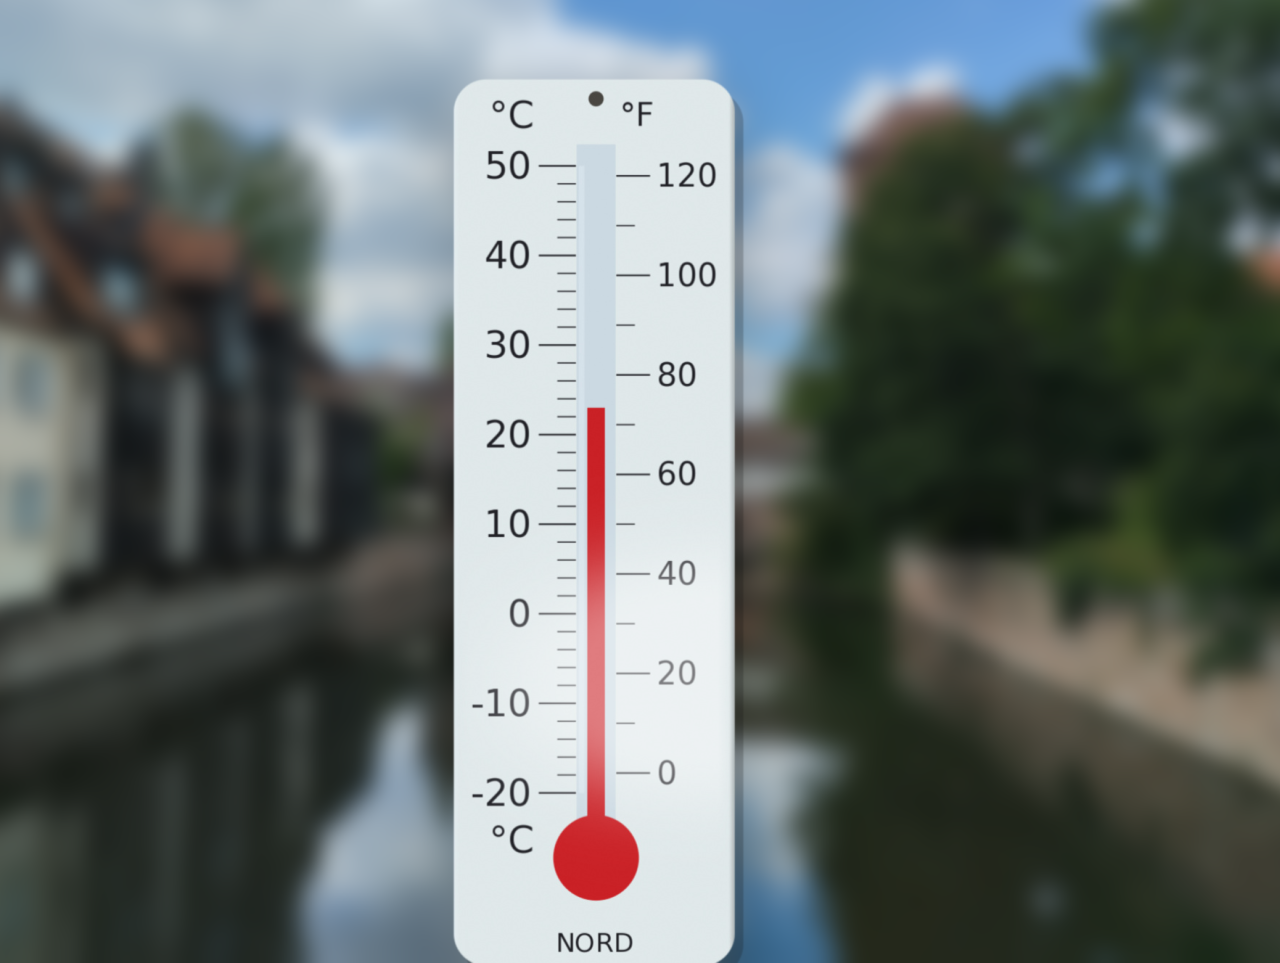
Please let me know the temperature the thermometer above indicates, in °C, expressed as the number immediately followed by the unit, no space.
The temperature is 23°C
